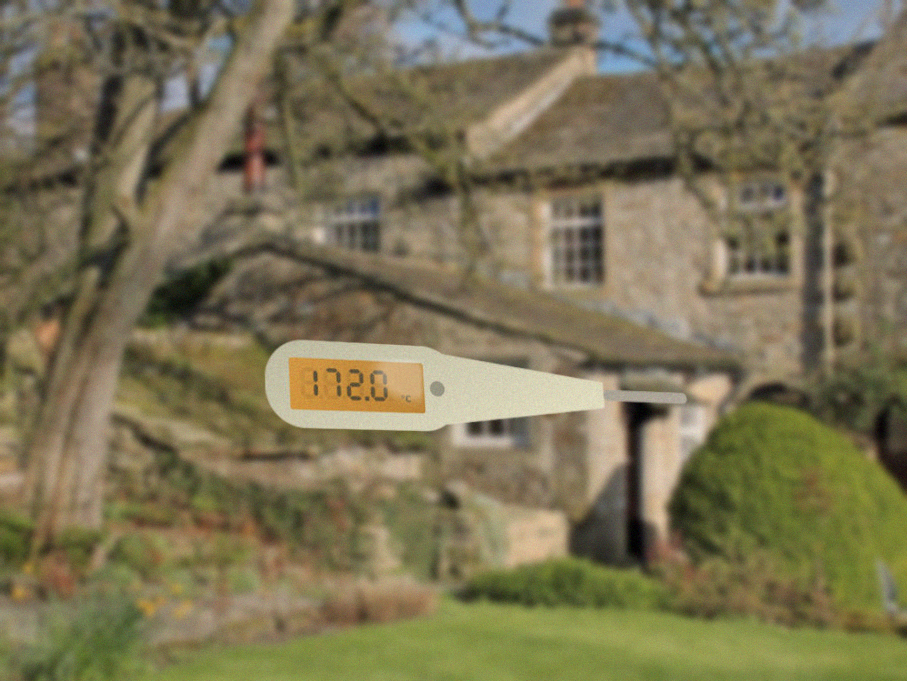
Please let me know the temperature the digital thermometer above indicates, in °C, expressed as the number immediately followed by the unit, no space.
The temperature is 172.0°C
